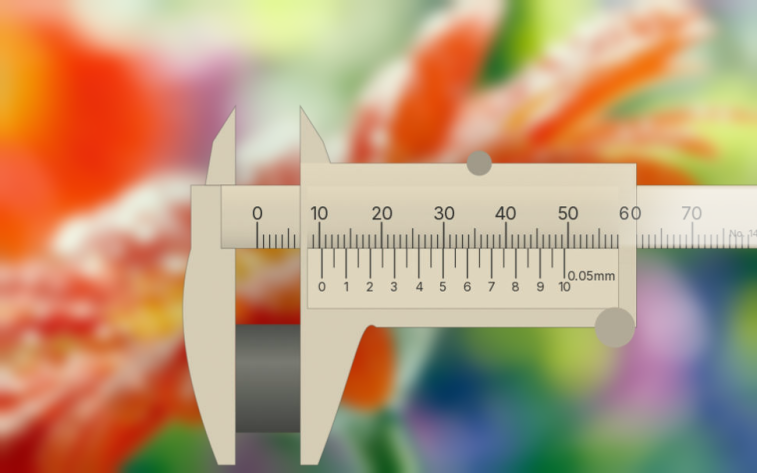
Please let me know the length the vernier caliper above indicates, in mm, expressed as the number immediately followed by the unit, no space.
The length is 10.4mm
